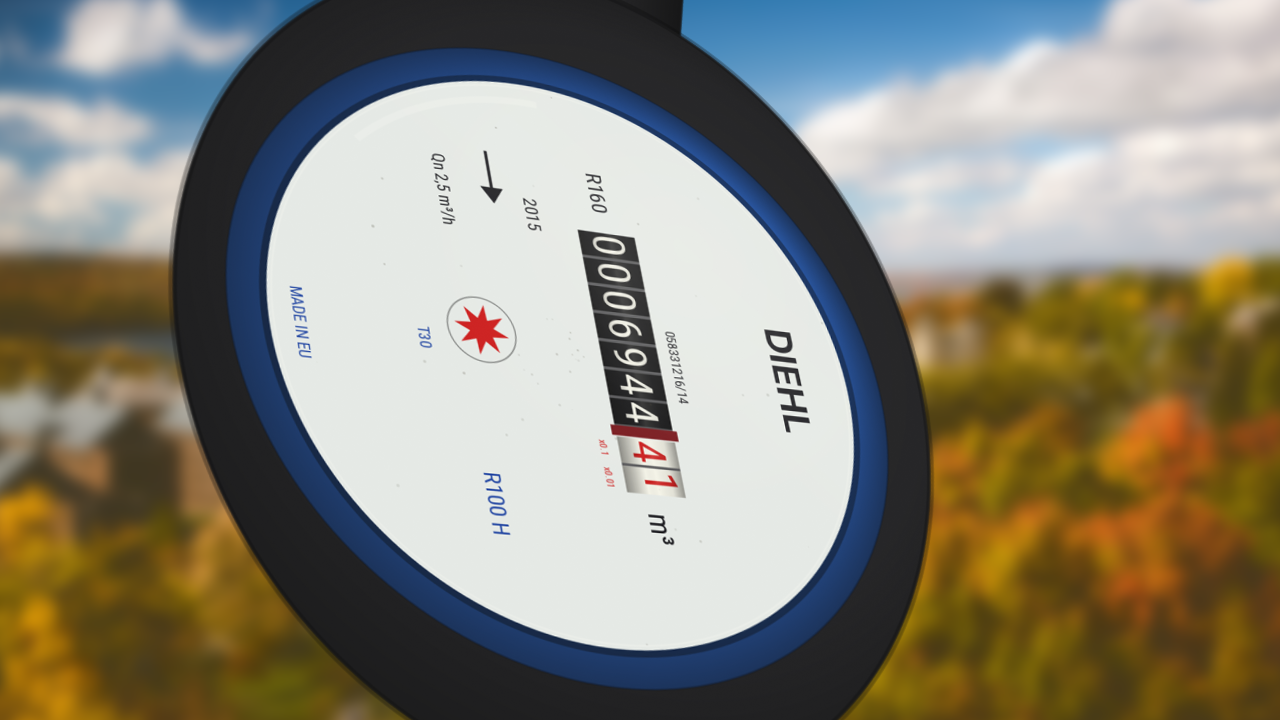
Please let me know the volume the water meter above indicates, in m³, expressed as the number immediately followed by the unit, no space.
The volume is 6944.41m³
